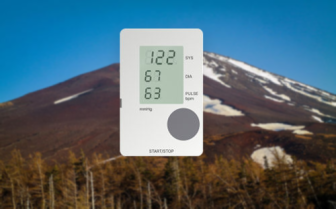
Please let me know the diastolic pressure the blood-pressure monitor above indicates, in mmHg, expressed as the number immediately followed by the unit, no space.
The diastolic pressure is 67mmHg
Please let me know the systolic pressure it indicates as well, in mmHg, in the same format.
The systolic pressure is 122mmHg
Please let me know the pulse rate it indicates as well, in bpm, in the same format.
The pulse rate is 63bpm
